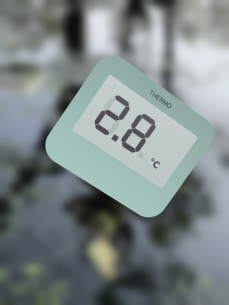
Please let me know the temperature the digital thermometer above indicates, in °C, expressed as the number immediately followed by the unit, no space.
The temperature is 2.8°C
